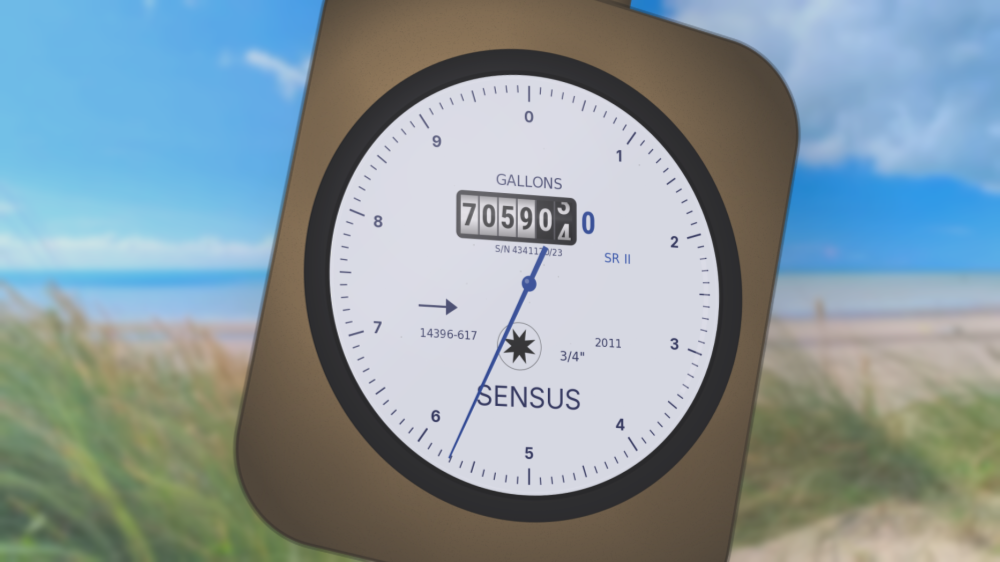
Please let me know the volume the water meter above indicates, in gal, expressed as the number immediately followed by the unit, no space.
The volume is 7059035.7gal
